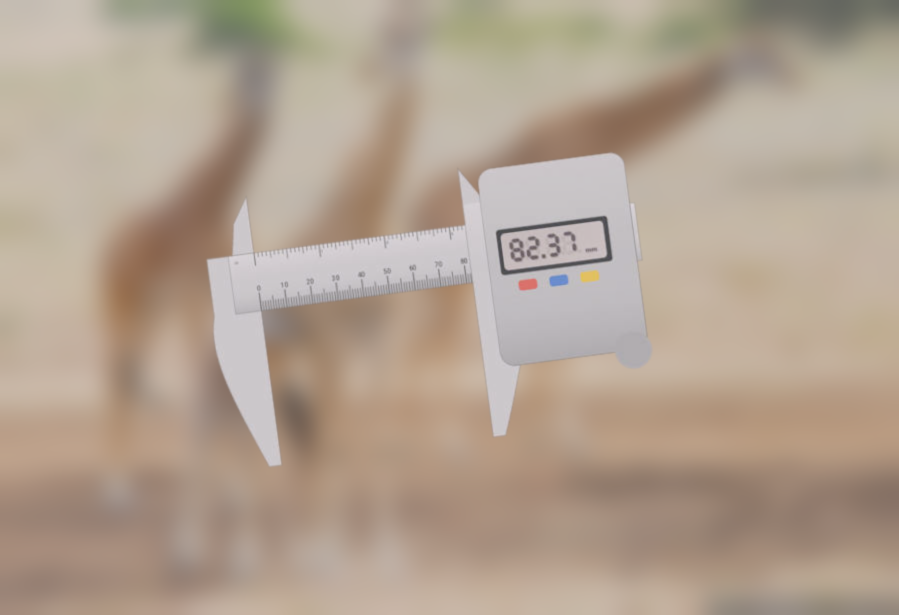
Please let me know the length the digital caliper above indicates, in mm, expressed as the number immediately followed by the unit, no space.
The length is 82.37mm
